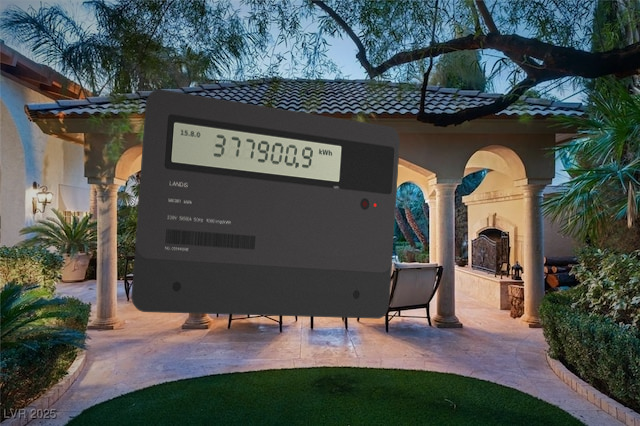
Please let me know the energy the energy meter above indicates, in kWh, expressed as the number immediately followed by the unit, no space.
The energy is 377900.9kWh
